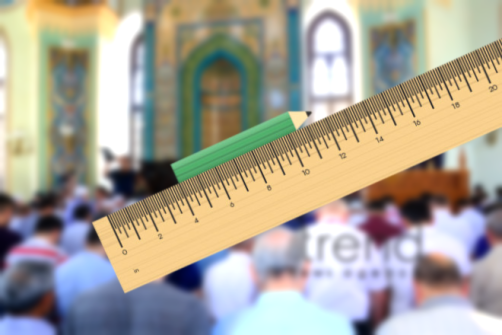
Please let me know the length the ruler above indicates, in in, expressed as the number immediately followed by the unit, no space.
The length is 7.5in
